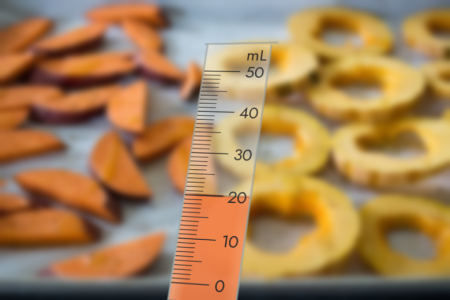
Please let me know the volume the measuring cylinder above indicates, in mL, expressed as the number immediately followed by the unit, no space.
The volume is 20mL
